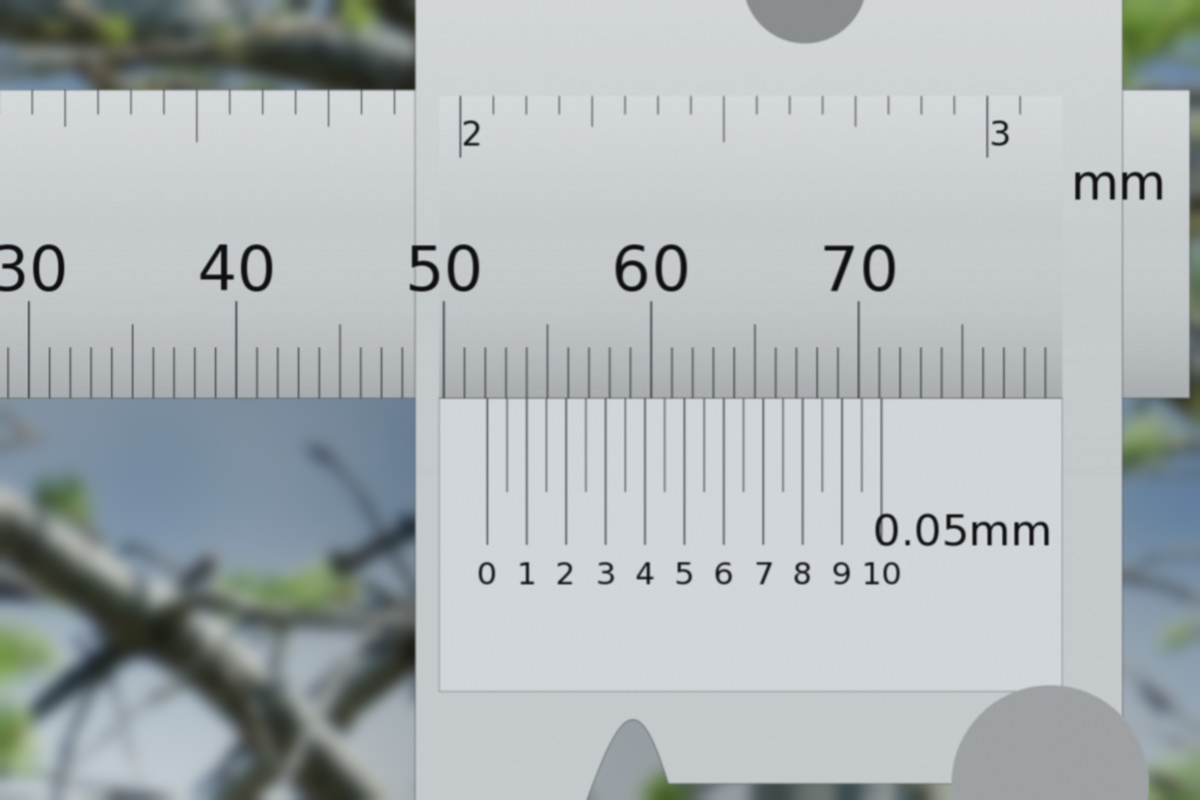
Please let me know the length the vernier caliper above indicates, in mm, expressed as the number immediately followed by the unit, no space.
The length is 52.1mm
